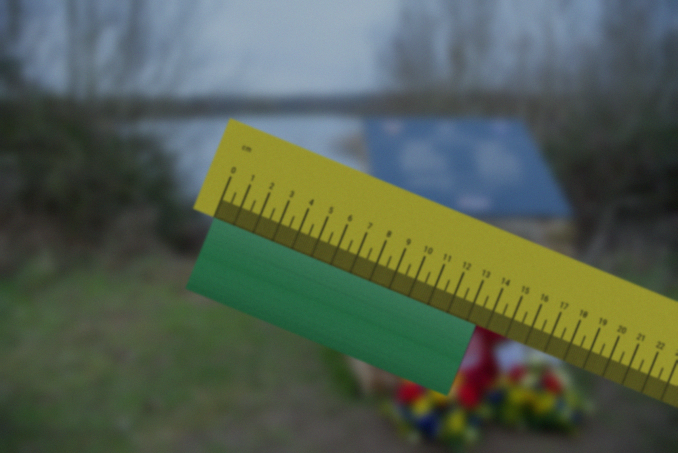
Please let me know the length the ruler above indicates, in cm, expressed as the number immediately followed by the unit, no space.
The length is 13.5cm
